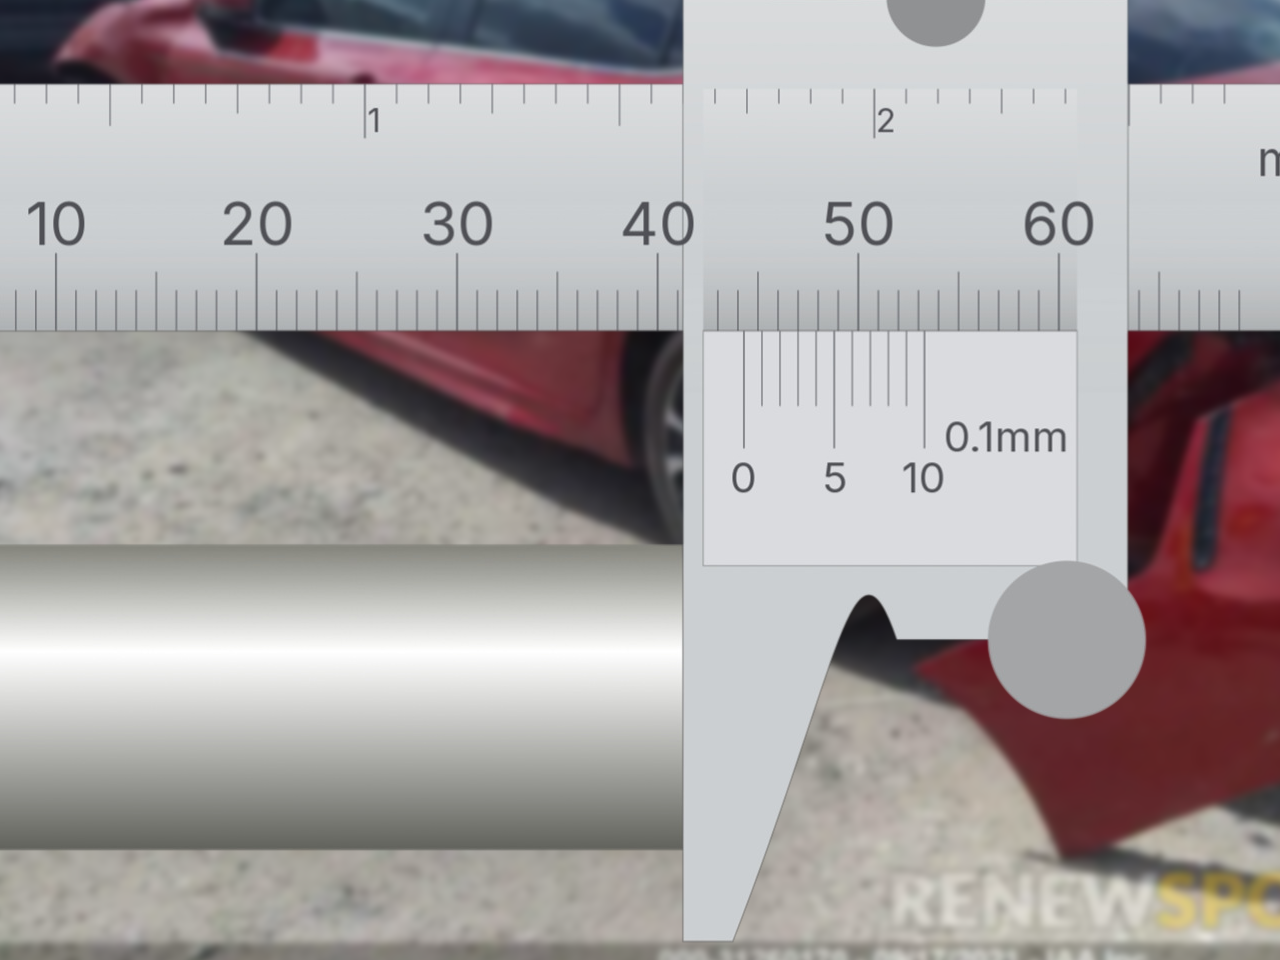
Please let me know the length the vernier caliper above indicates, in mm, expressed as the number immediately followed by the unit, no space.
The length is 44.3mm
